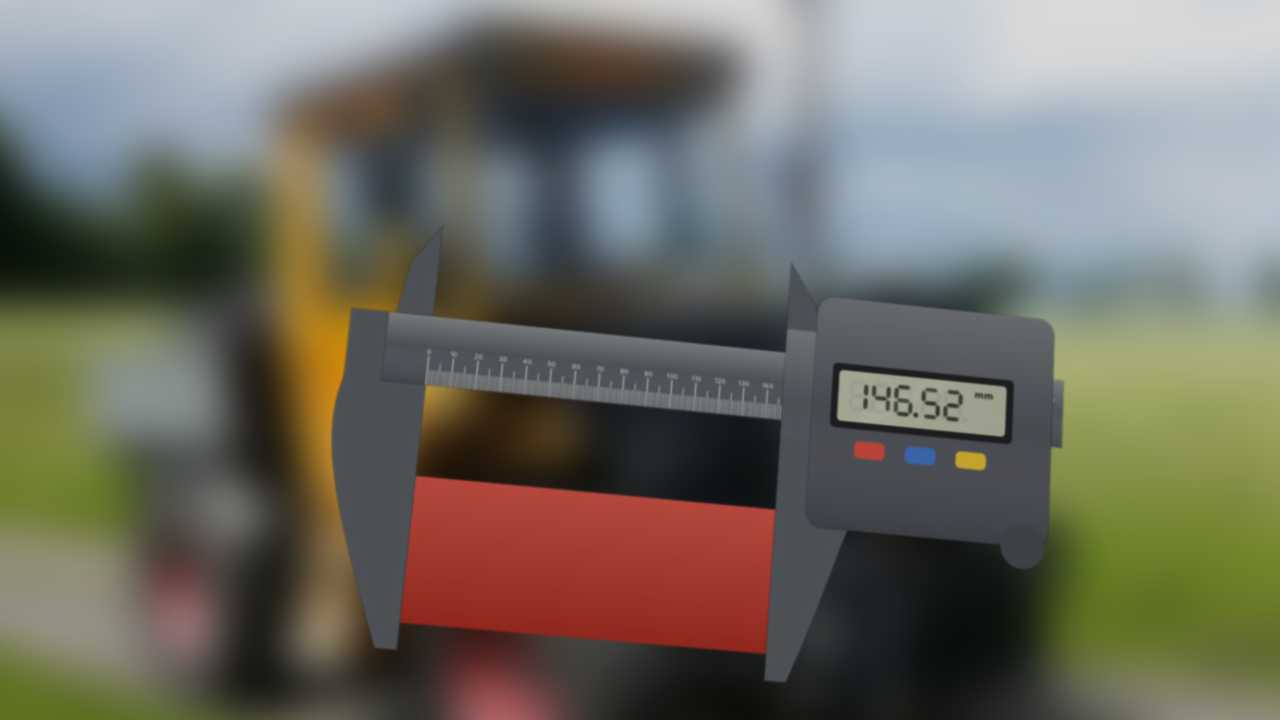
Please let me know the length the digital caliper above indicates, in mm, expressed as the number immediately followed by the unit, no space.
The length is 146.52mm
